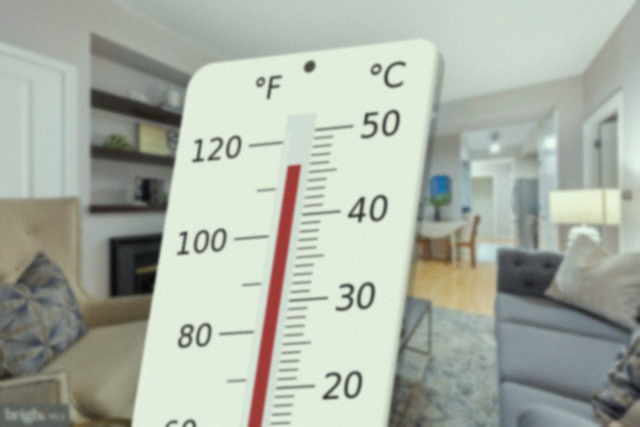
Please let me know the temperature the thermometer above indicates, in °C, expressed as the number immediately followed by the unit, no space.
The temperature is 46°C
